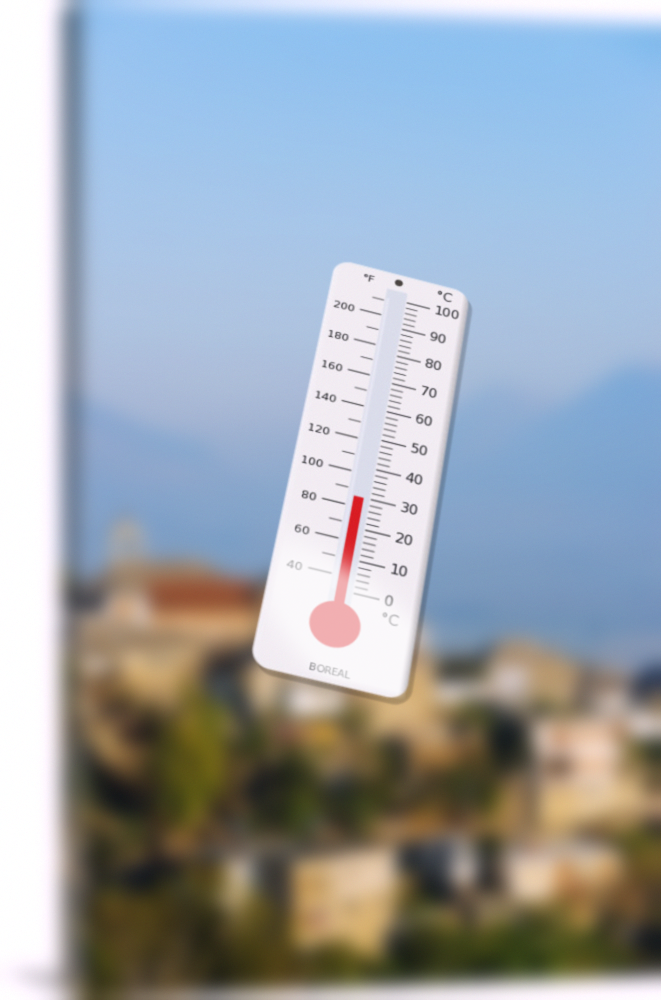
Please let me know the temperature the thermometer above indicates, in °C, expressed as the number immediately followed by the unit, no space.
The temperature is 30°C
